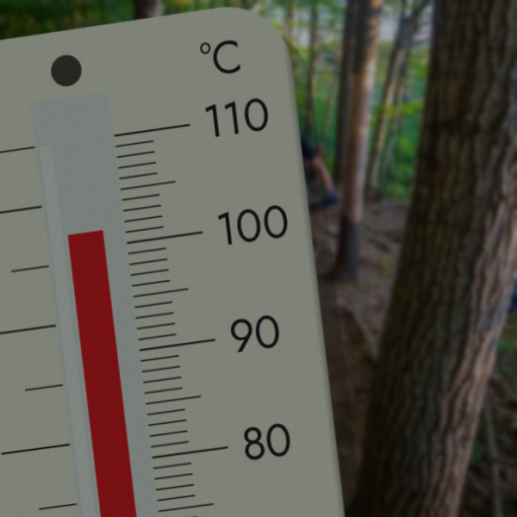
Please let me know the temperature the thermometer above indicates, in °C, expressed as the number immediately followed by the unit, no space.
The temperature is 101.5°C
